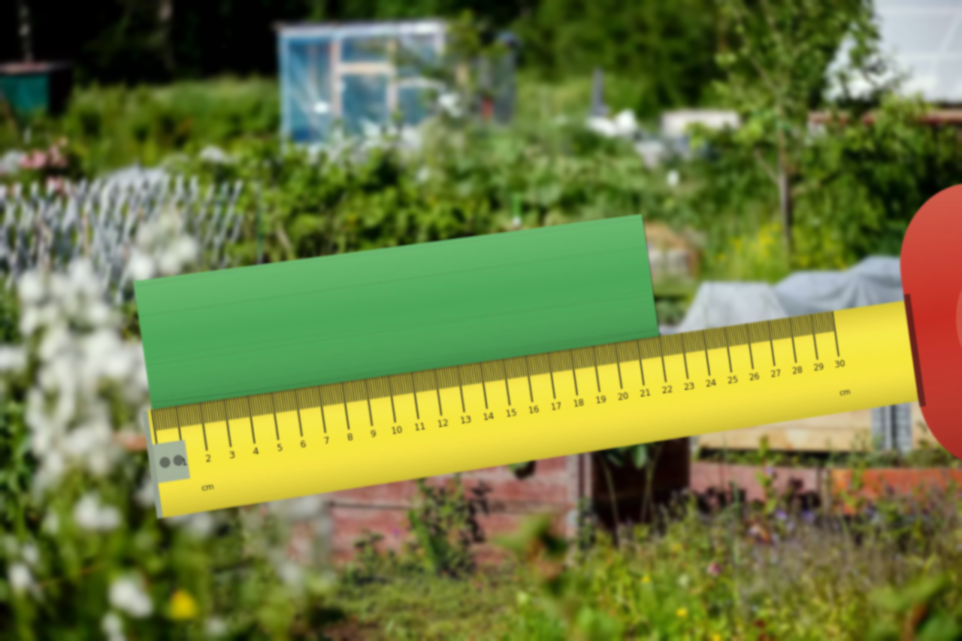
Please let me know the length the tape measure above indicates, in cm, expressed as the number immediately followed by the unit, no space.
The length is 22cm
